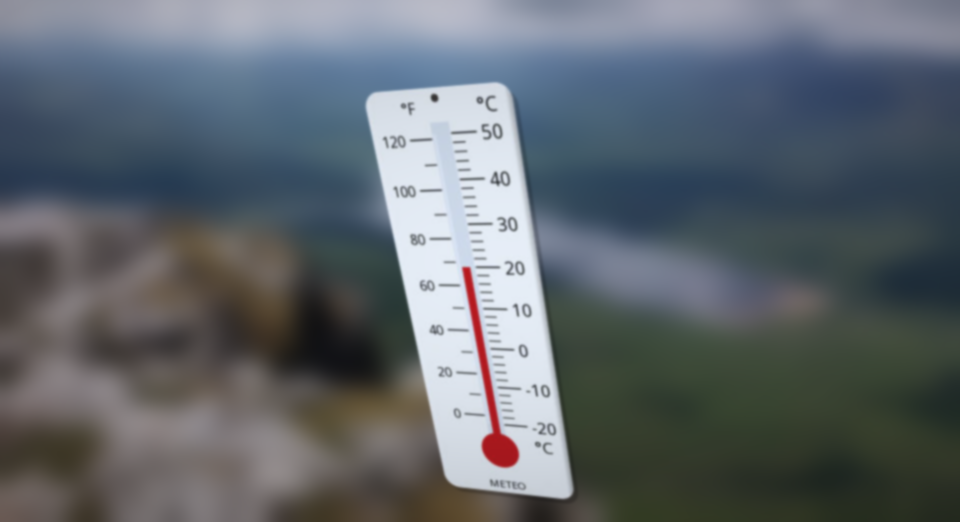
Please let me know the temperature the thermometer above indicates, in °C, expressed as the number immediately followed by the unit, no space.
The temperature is 20°C
